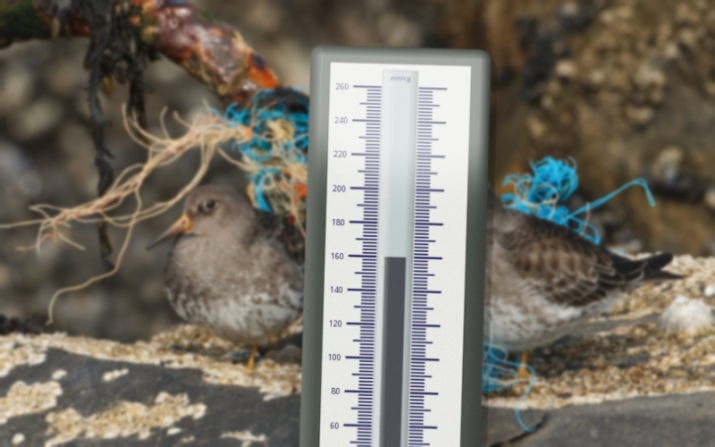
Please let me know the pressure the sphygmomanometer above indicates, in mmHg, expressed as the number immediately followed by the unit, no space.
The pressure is 160mmHg
